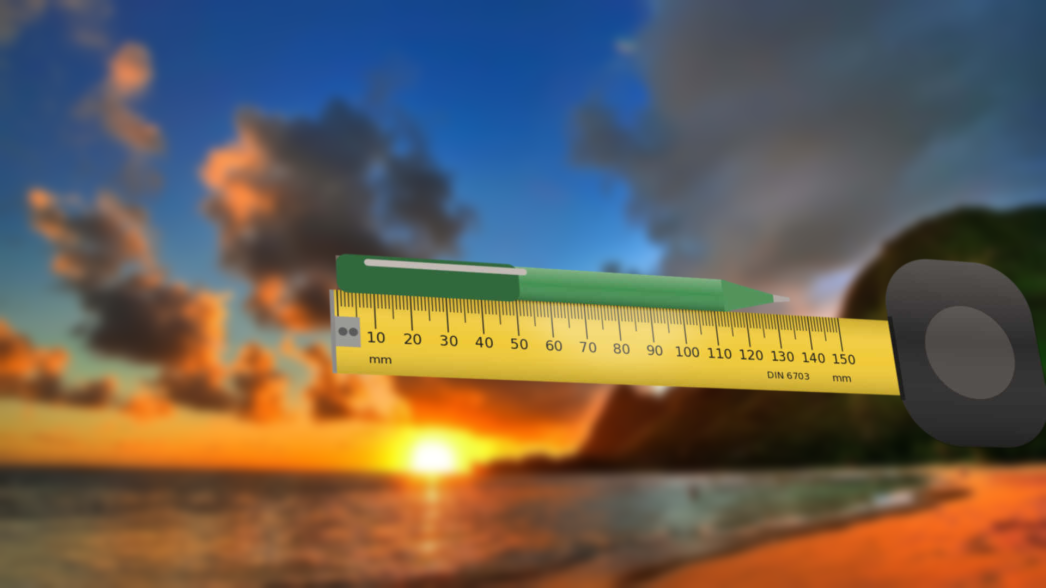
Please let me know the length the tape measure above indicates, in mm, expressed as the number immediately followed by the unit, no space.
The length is 135mm
